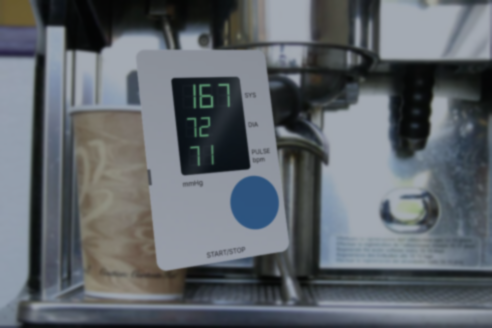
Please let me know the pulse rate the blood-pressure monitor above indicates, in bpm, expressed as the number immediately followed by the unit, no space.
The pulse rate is 71bpm
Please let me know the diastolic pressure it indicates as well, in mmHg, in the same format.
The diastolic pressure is 72mmHg
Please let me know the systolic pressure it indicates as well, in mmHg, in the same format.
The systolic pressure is 167mmHg
